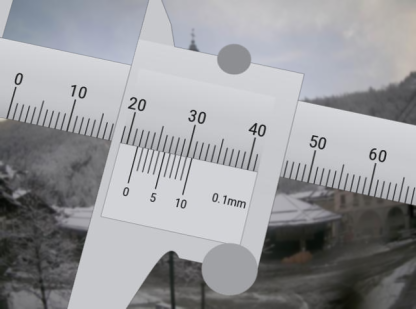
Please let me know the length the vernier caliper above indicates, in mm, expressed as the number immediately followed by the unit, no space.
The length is 21.8mm
